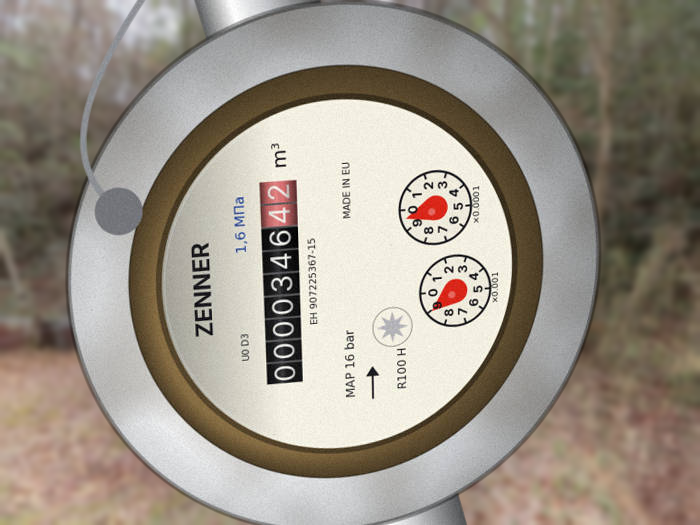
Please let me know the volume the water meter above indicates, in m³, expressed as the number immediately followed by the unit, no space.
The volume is 346.4289m³
